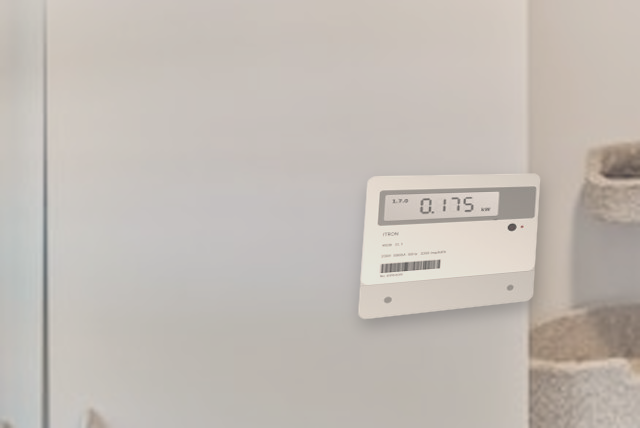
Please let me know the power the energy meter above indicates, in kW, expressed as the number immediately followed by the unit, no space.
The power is 0.175kW
